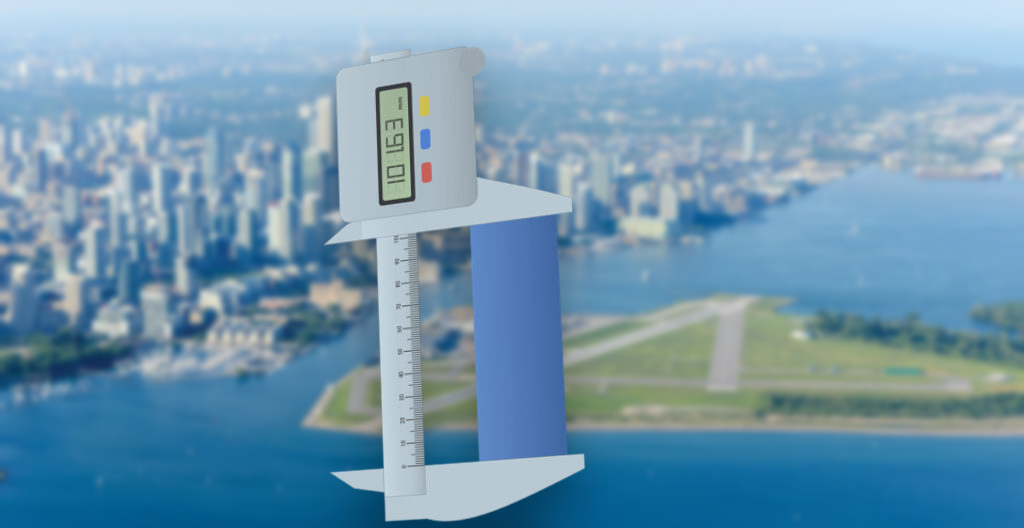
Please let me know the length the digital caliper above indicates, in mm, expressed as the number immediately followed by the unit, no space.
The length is 101.63mm
